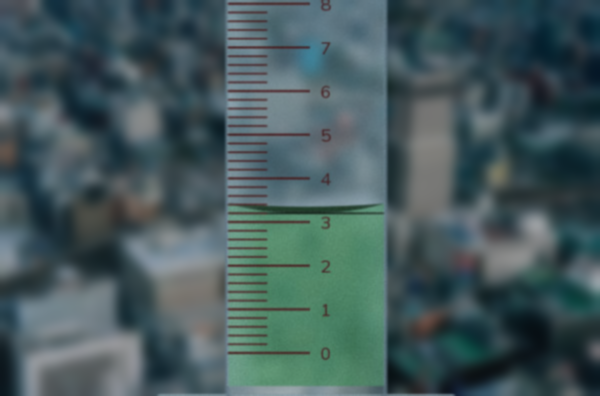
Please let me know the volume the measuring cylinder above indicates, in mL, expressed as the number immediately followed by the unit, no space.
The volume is 3.2mL
